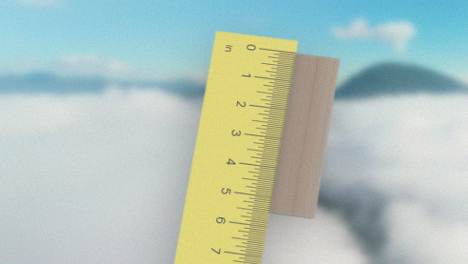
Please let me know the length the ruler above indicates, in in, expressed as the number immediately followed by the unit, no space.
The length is 5.5in
